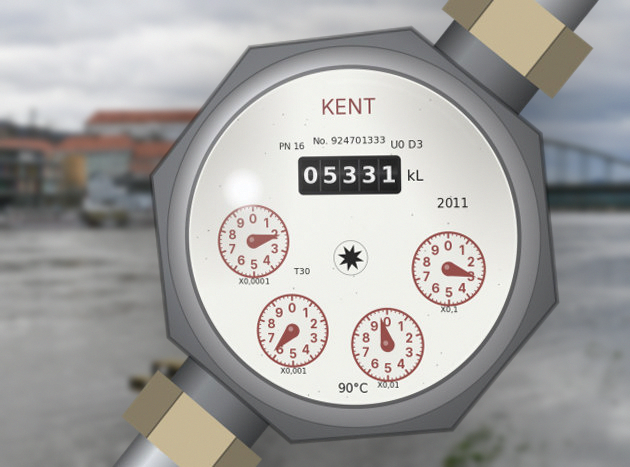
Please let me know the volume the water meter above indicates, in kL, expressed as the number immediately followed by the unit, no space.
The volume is 5331.2962kL
